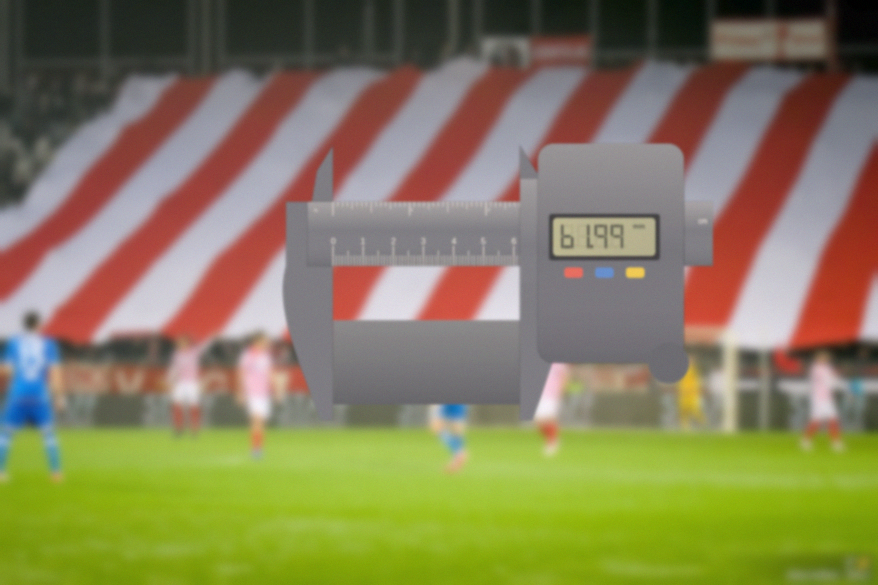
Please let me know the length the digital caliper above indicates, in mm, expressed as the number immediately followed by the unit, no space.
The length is 61.99mm
